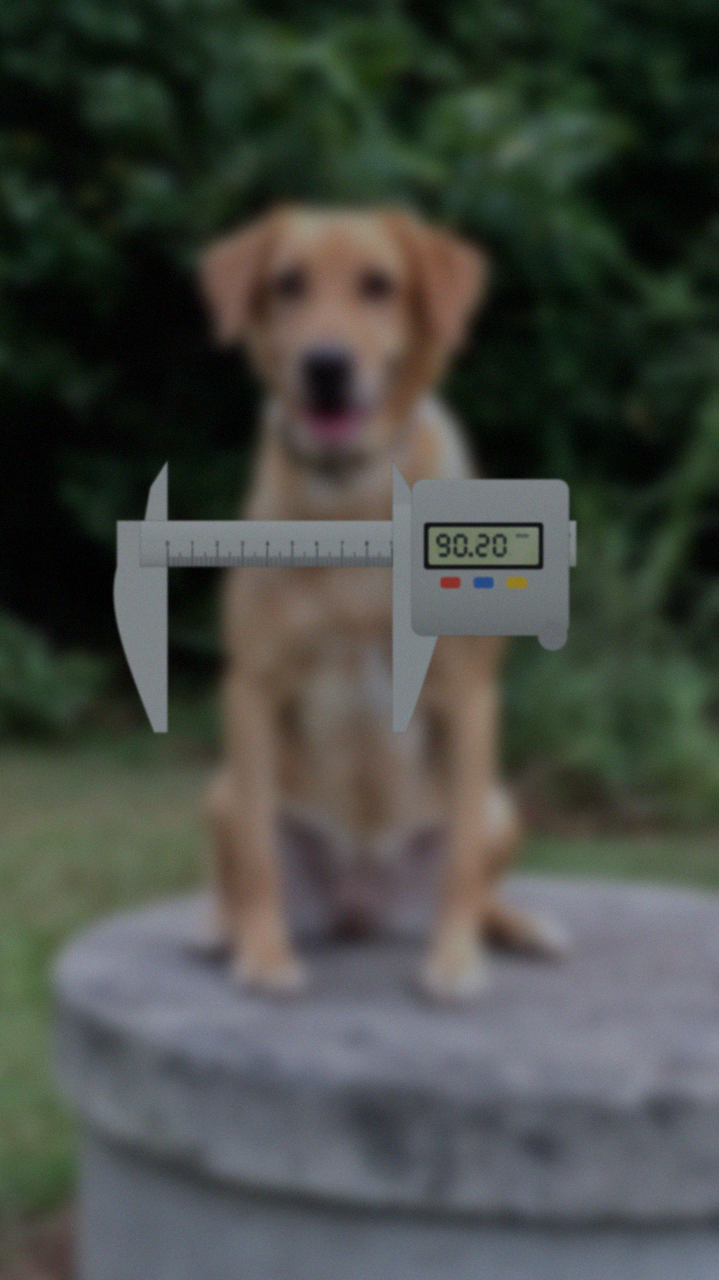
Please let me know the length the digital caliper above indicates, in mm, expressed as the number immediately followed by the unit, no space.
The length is 90.20mm
